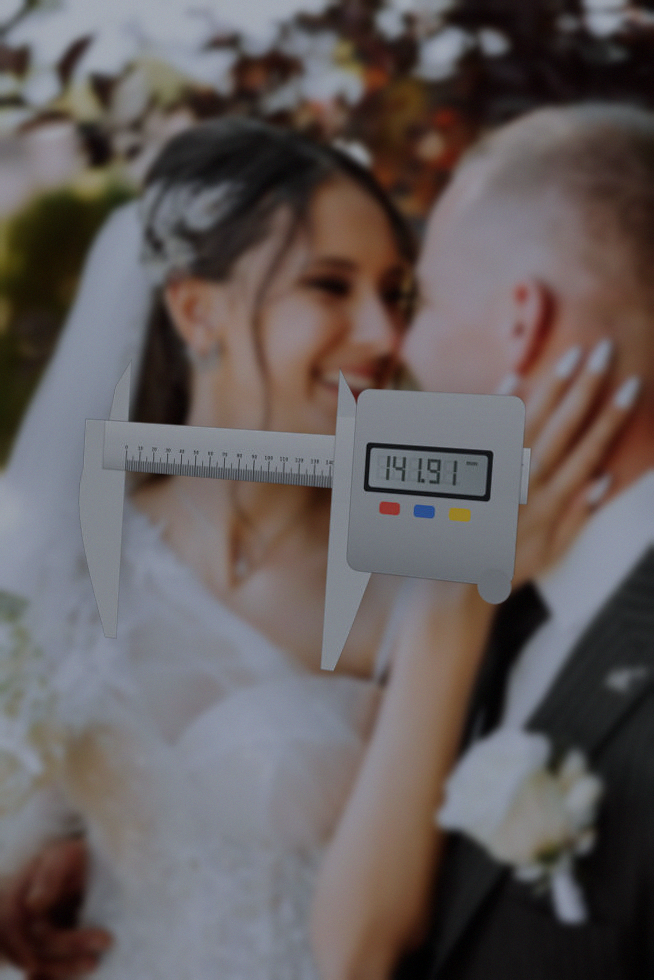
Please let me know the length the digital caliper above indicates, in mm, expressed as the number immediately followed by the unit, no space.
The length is 141.91mm
